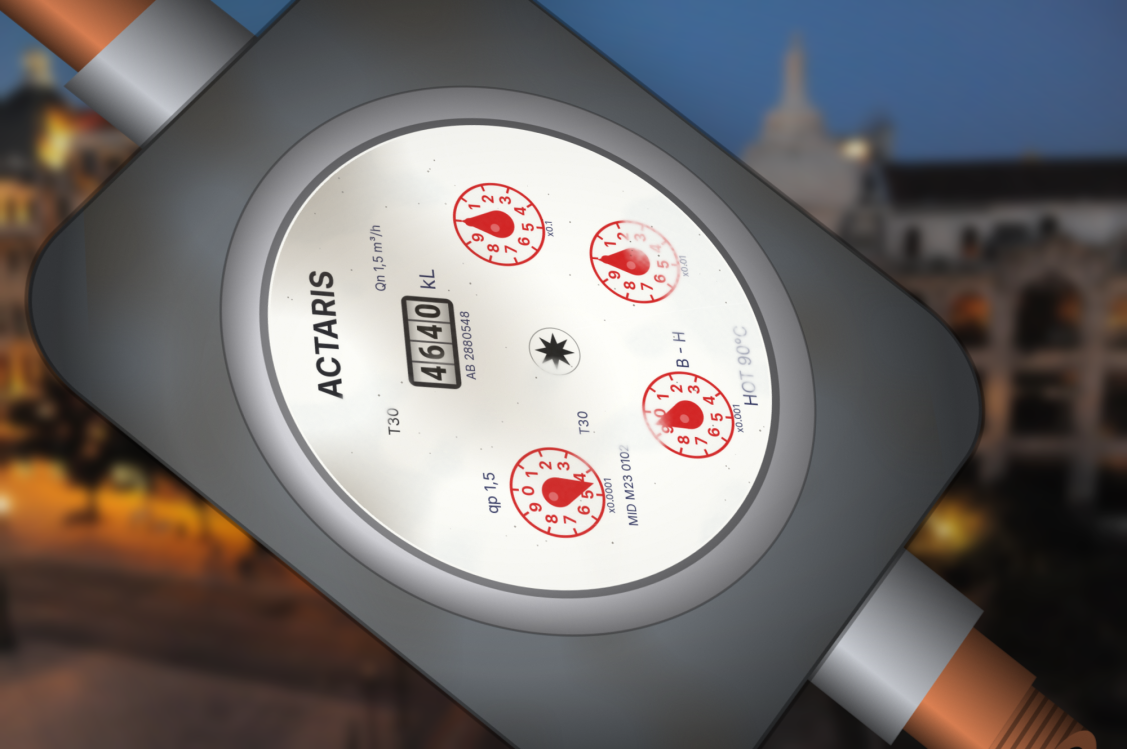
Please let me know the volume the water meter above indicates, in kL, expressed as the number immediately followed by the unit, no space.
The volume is 4639.9994kL
